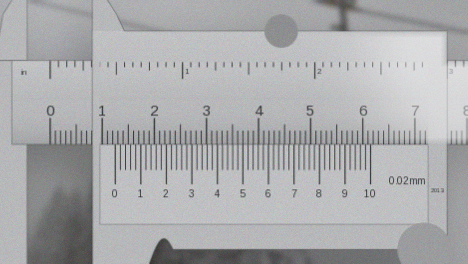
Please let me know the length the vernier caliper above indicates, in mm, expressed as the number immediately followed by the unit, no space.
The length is 12.5mm
